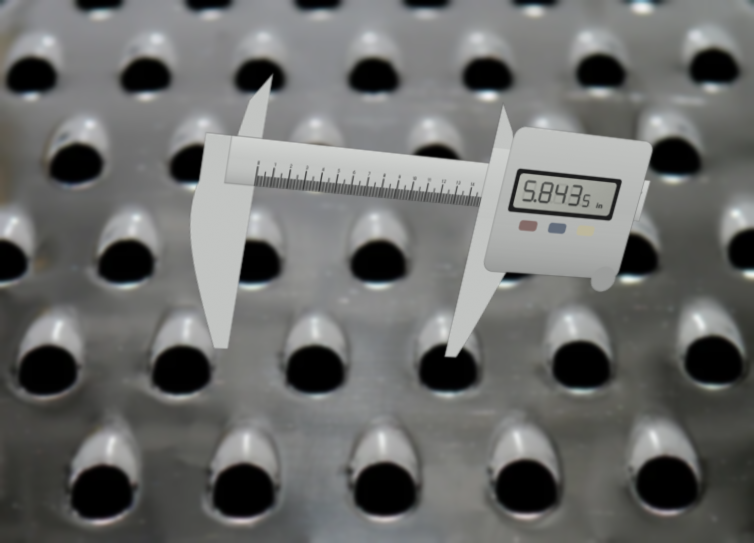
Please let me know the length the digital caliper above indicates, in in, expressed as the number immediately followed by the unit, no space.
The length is 5.8435in
